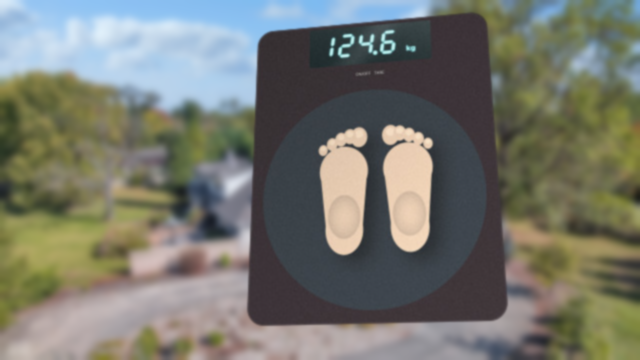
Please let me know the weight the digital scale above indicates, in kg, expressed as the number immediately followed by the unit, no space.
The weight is 124.6kg
